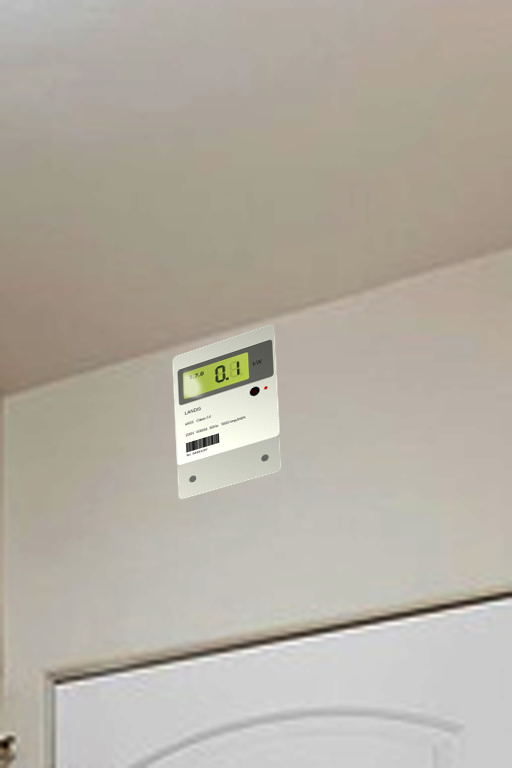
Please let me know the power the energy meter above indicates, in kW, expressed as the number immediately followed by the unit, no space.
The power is 0.1kW
